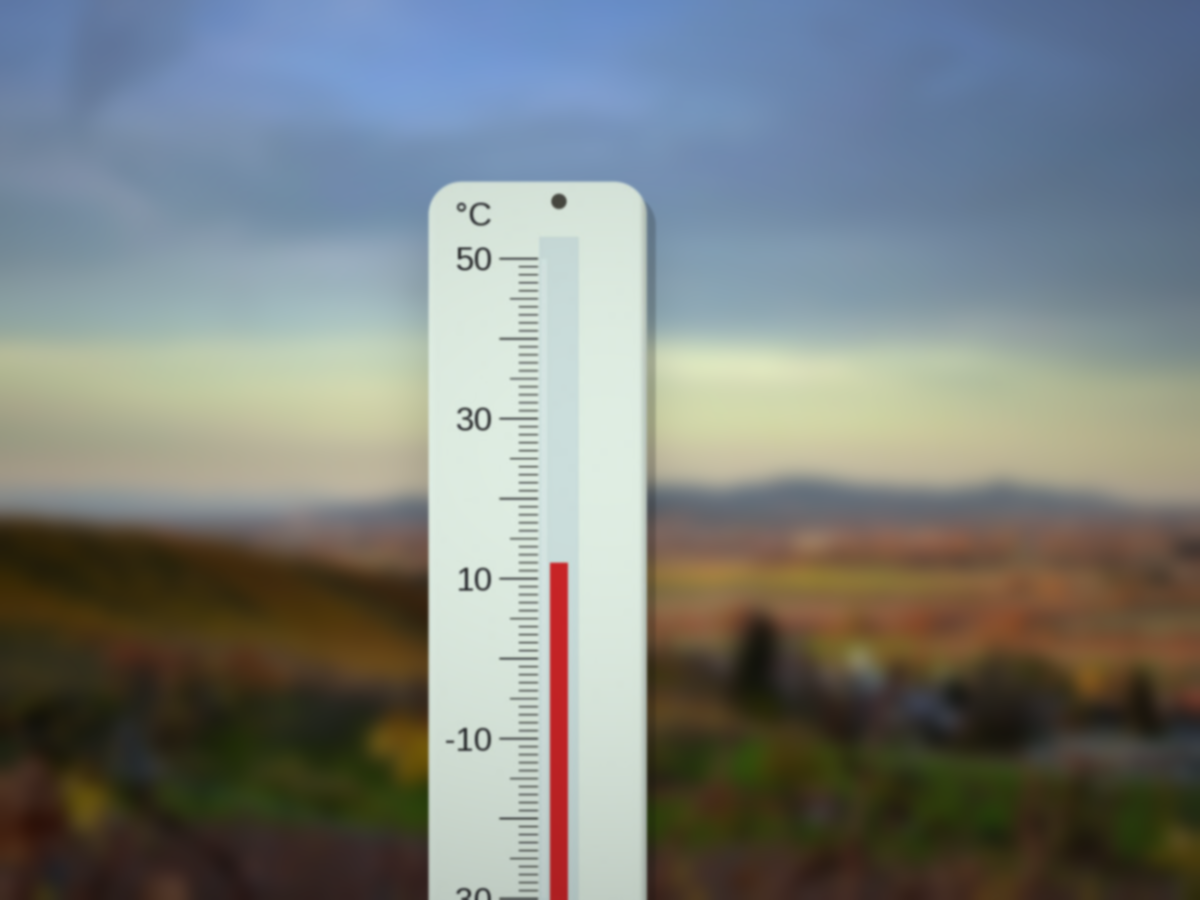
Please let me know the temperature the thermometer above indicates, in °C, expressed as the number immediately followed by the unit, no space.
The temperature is 12°C
